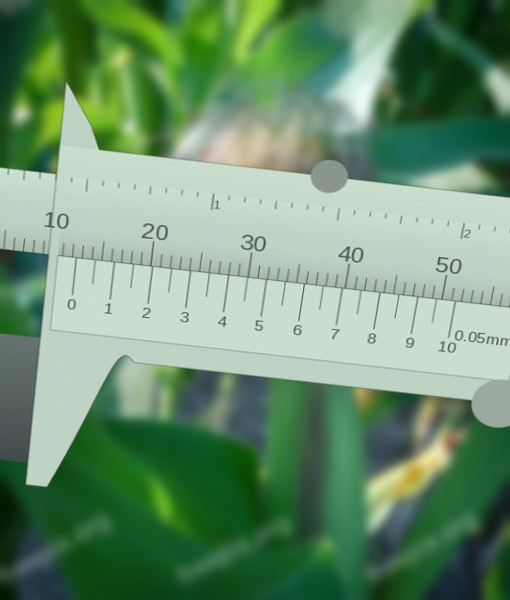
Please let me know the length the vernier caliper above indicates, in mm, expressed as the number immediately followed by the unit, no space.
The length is 12.4mm
